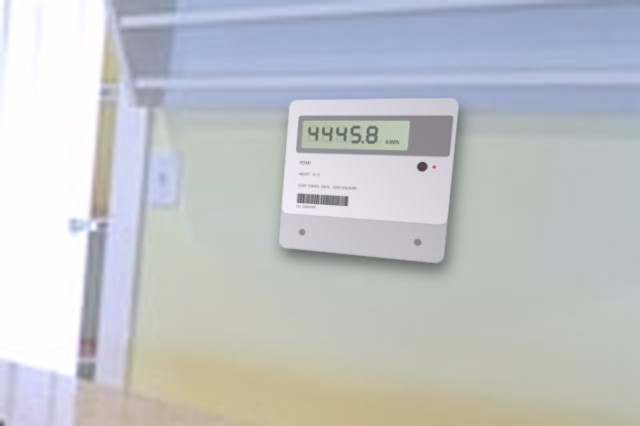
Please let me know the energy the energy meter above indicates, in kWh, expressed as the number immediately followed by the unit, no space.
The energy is 4445.8kWh
